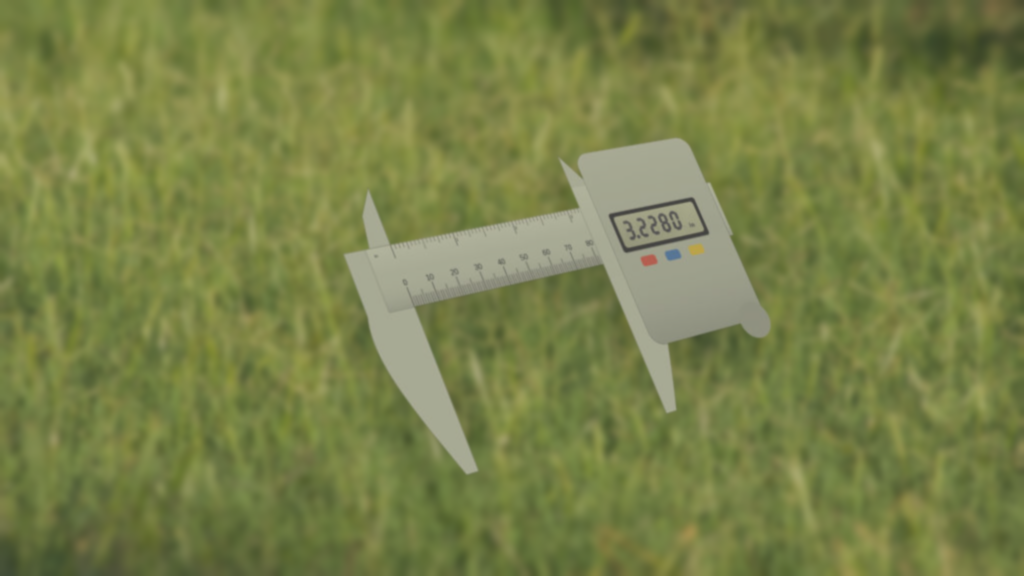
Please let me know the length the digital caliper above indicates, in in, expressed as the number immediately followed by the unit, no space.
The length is 3.2280in
